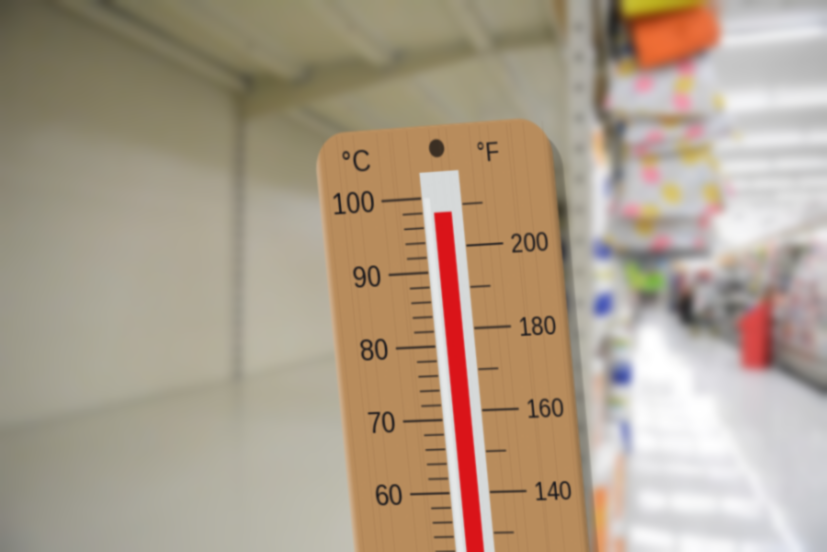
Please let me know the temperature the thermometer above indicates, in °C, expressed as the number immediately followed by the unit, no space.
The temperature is 98°C
